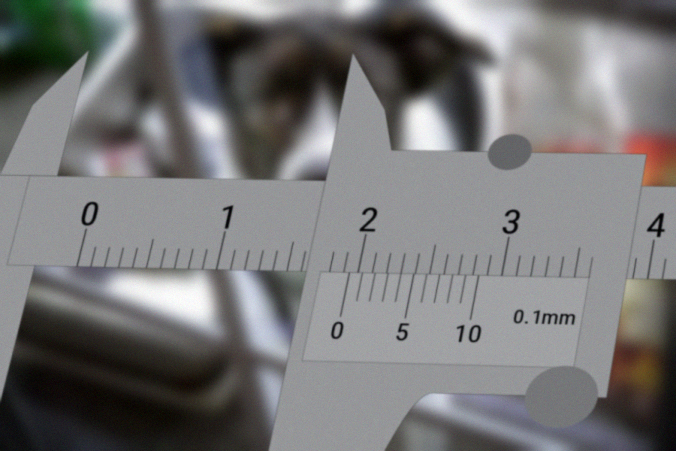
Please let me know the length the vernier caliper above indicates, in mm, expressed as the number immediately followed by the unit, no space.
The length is 19.4mm
